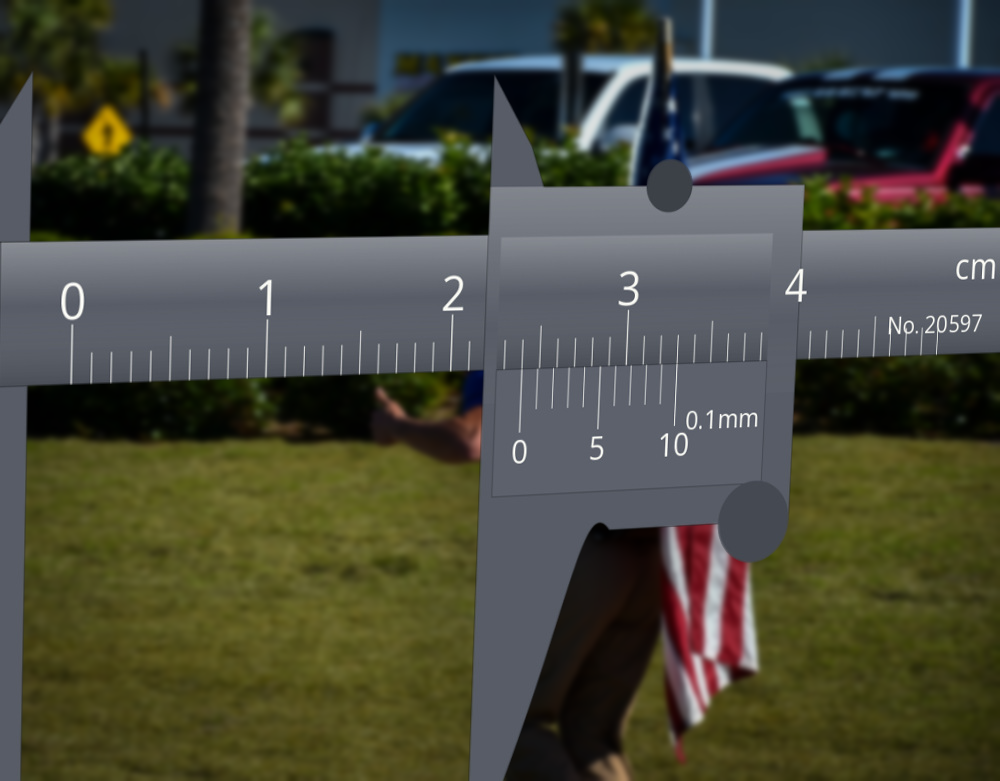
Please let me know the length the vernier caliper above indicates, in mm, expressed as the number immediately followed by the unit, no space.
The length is 24.0mm
